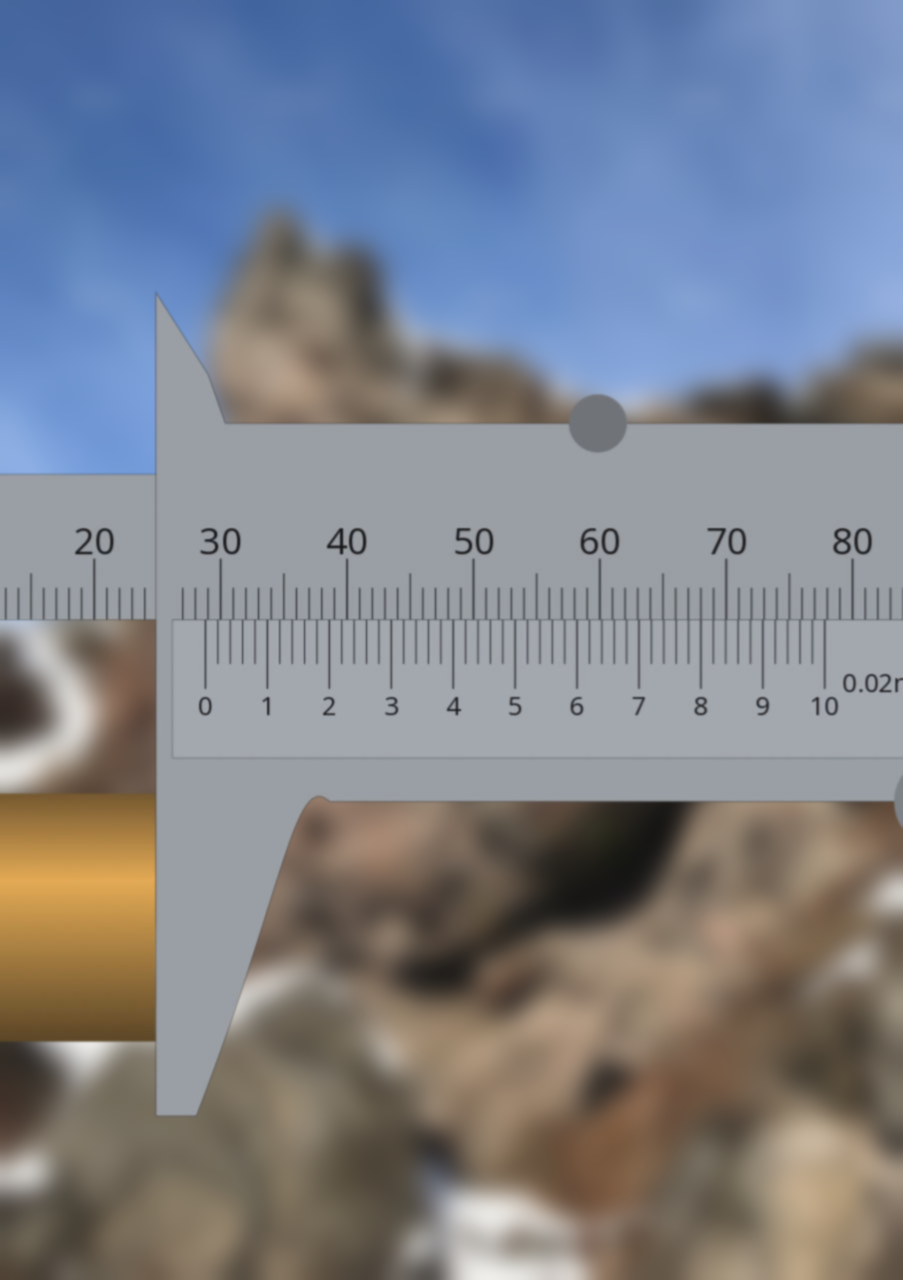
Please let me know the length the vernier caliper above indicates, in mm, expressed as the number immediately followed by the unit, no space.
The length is 28.8mm
